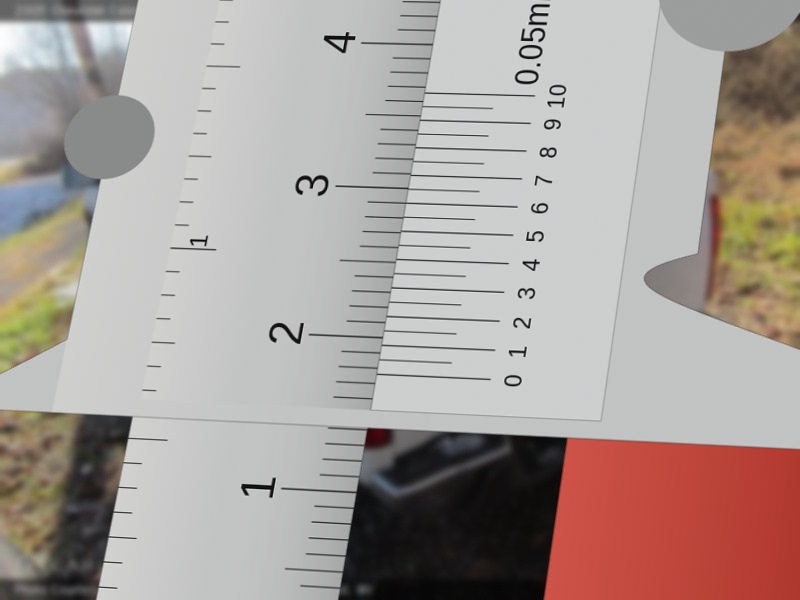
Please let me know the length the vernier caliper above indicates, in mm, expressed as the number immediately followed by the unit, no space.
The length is 17.6mm
